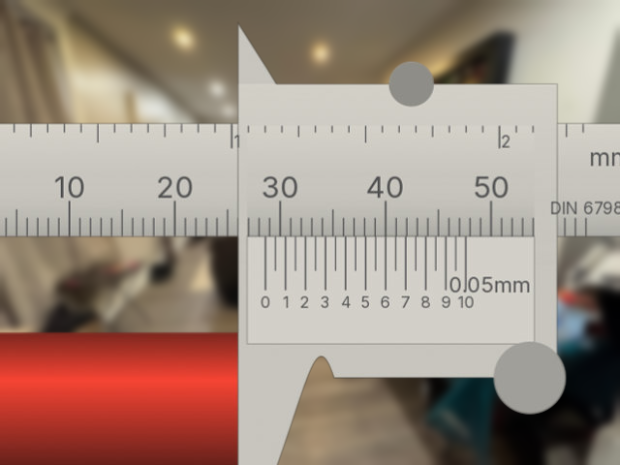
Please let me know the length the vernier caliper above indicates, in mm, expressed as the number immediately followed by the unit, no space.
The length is 28.6mm
